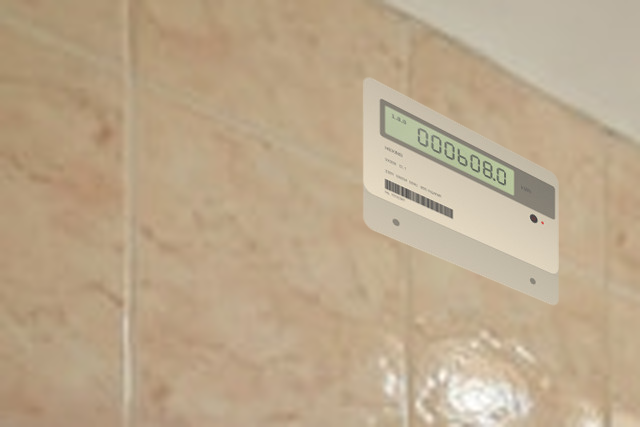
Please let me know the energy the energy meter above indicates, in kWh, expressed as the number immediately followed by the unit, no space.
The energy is 608.0kWh
